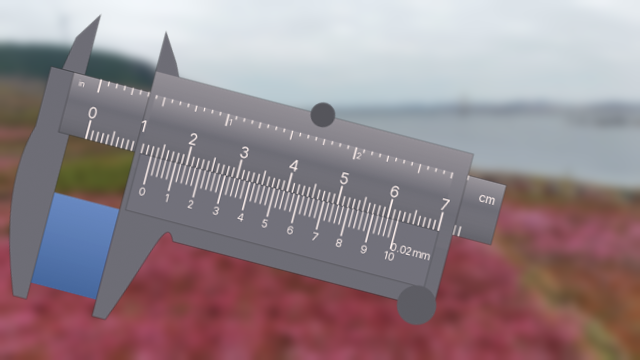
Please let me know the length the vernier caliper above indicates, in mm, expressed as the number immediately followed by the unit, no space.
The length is 13.0mm
